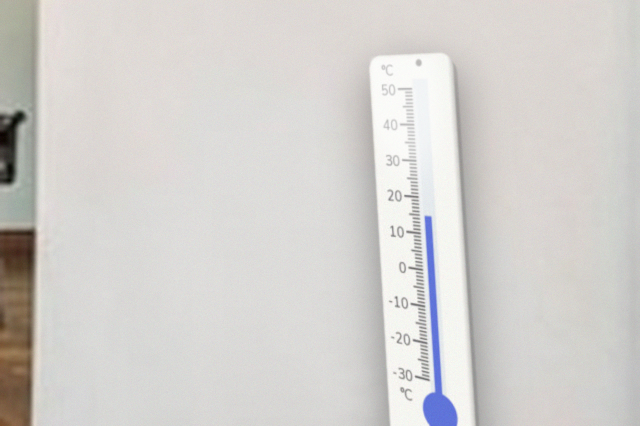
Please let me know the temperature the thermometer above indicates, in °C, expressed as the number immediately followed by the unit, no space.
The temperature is 15°C
